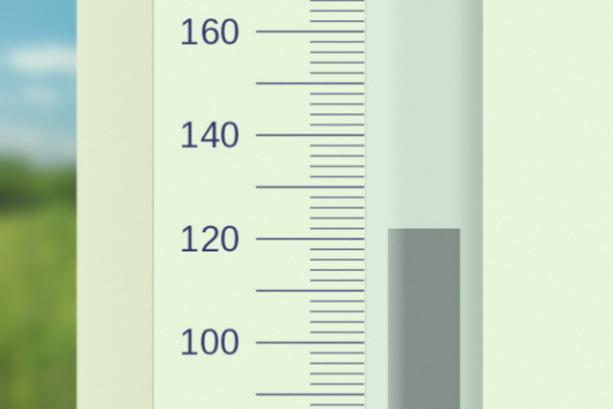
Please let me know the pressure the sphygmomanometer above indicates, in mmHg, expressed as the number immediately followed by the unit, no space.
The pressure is 122mmHg
